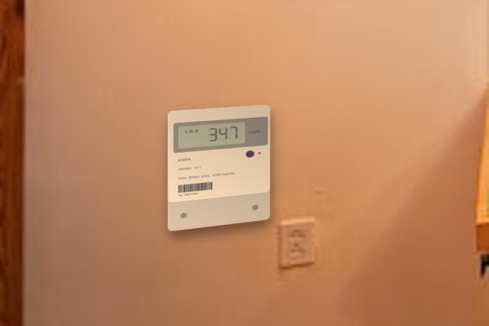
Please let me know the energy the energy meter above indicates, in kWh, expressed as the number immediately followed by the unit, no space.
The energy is 347kWh
